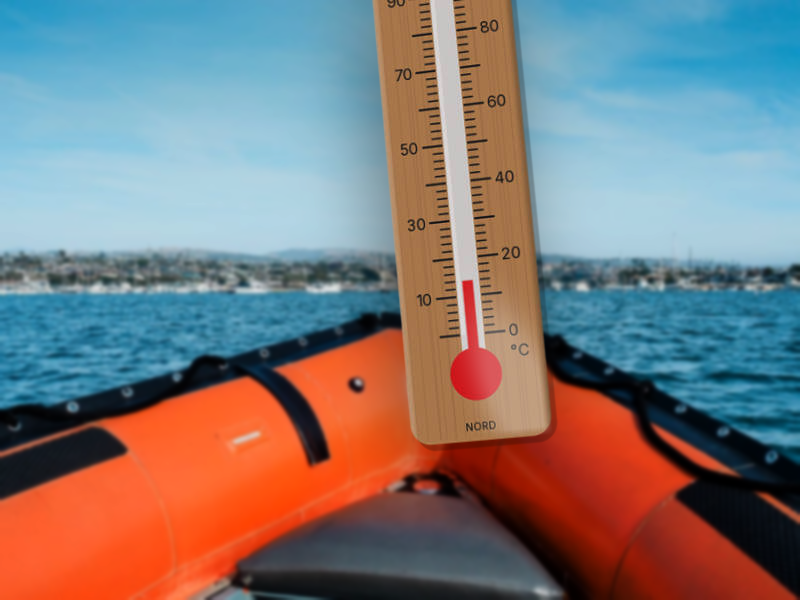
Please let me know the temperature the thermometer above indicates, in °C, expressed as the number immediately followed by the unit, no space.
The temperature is 14°C
